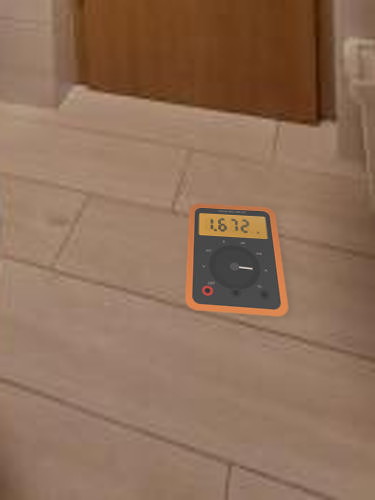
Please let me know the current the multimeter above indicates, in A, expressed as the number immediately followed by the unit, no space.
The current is 1.672A
